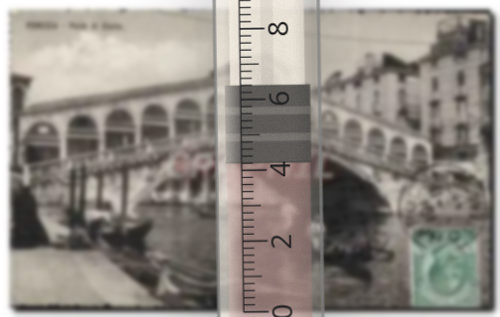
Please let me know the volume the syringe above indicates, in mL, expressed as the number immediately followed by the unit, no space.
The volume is 4.2mL
